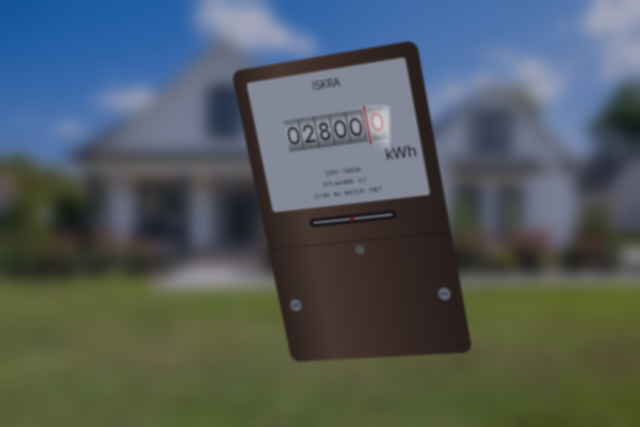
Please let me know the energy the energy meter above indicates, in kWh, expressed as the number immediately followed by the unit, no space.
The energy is 2800.0kWh
